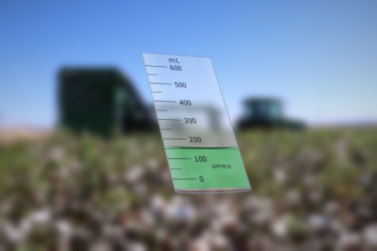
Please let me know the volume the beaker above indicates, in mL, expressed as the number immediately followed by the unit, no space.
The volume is 150mL
